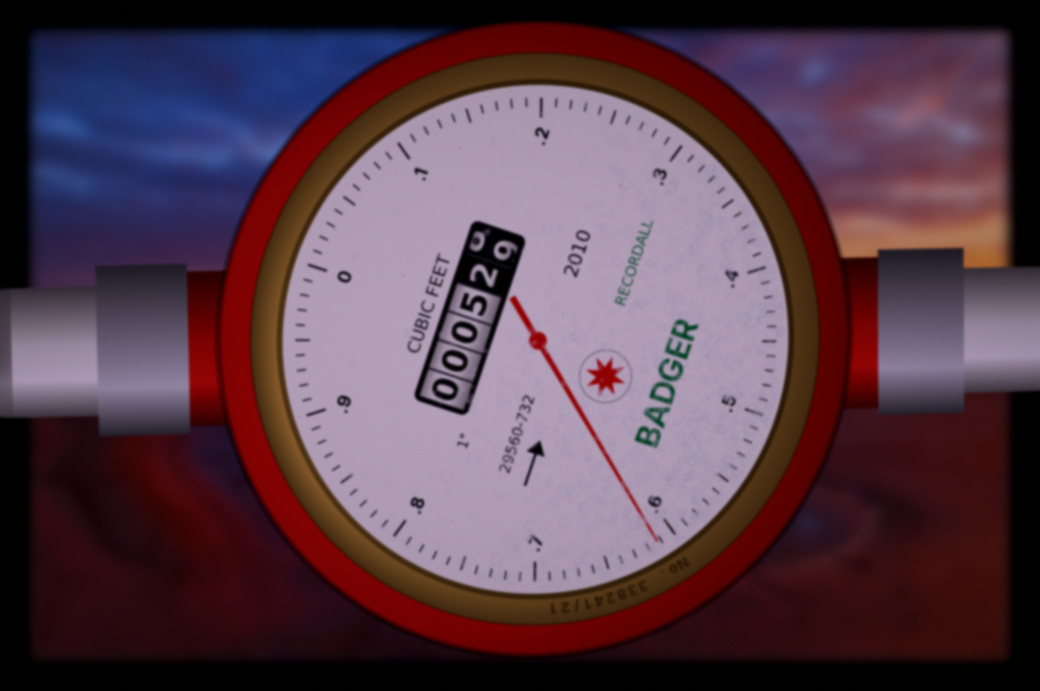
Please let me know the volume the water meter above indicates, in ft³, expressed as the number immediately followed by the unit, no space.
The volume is 528.61ft³
